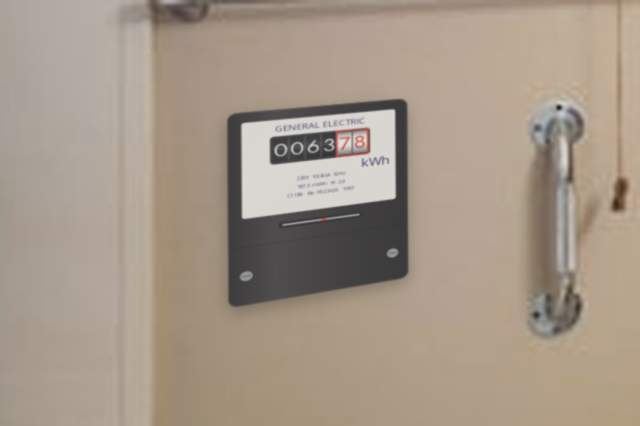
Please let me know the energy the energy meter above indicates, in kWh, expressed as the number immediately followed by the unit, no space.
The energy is 63.78kWh
